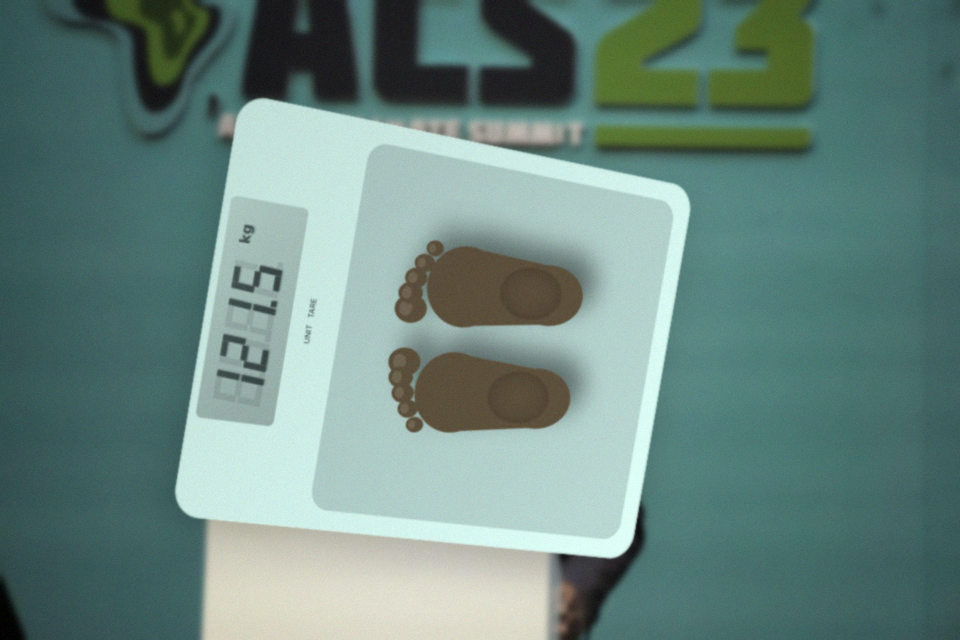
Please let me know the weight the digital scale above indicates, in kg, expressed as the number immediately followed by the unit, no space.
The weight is 121.5kg
